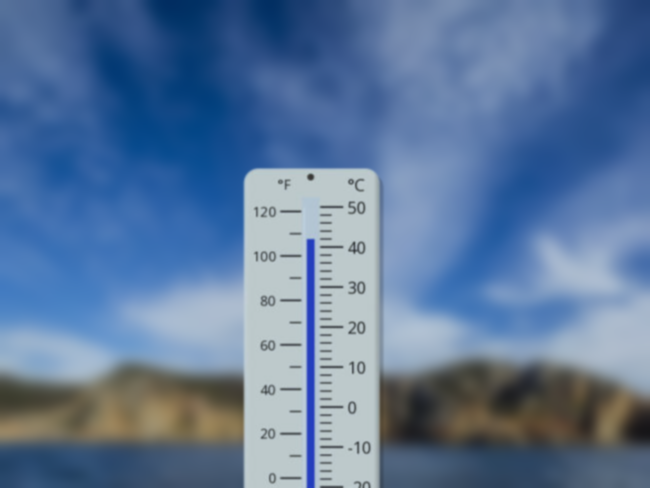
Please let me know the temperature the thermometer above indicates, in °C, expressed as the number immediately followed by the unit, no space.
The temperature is 42°C
